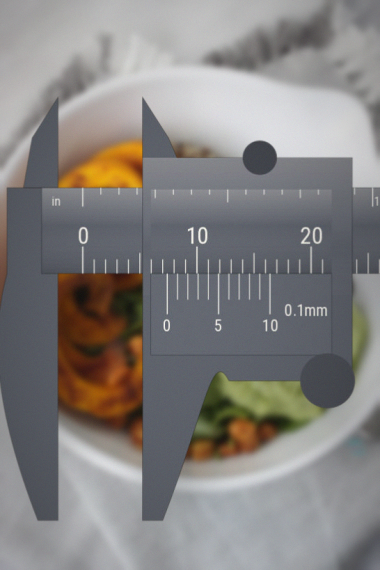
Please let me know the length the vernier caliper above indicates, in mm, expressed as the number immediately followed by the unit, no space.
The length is 7.4mm
